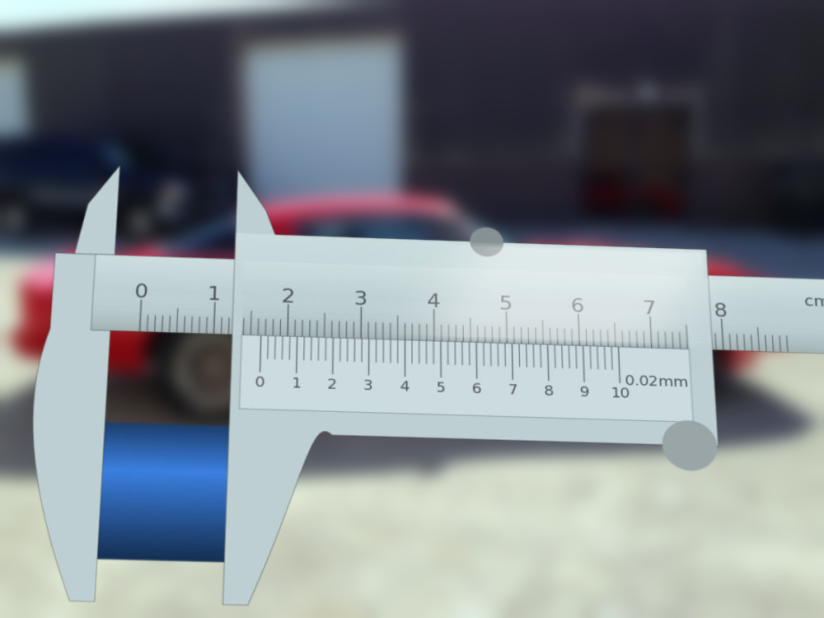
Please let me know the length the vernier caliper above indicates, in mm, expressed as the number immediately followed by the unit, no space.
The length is 16.4mm
